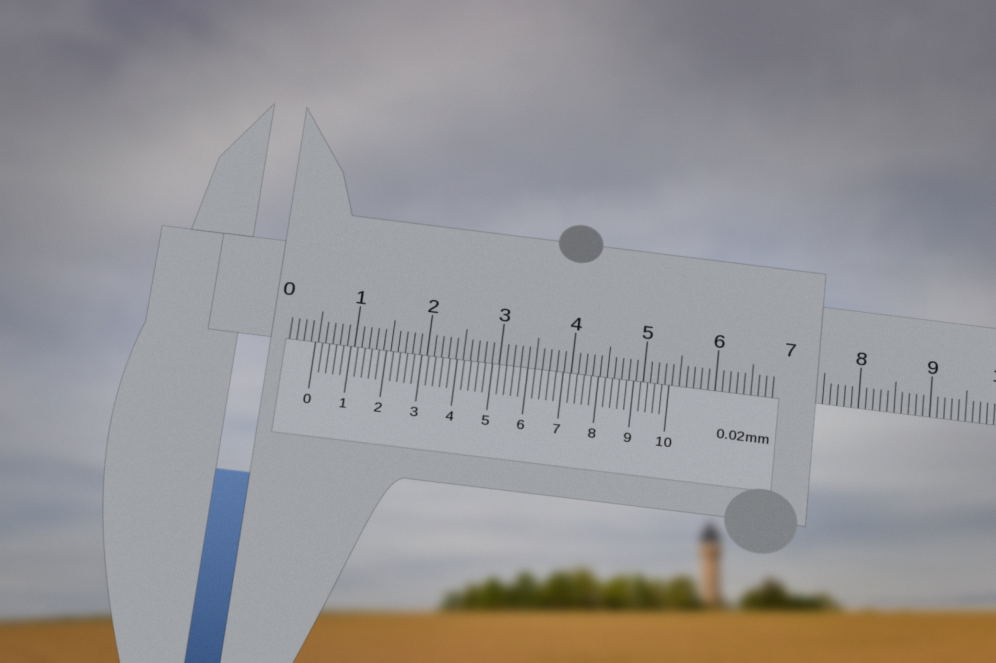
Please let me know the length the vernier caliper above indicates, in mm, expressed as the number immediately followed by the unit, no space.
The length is 4.6mm
